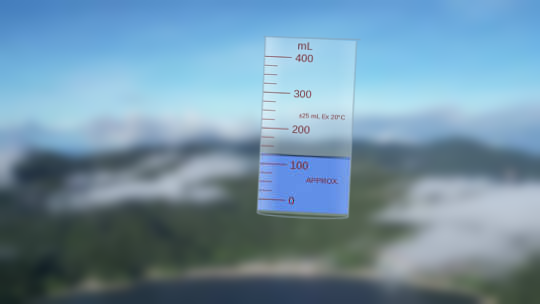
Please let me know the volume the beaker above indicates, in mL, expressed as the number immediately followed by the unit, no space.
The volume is 125mL
